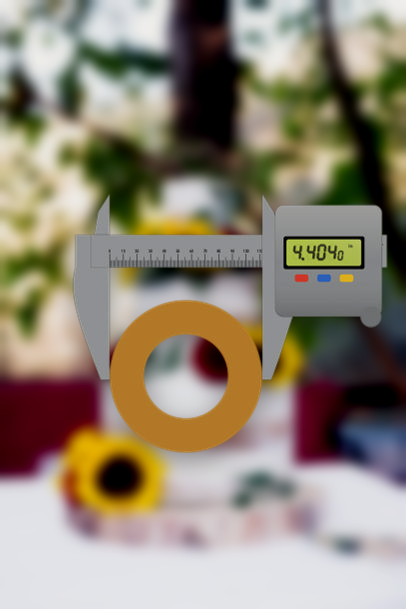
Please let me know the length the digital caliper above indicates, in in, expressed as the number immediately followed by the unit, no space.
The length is 4.4040in
